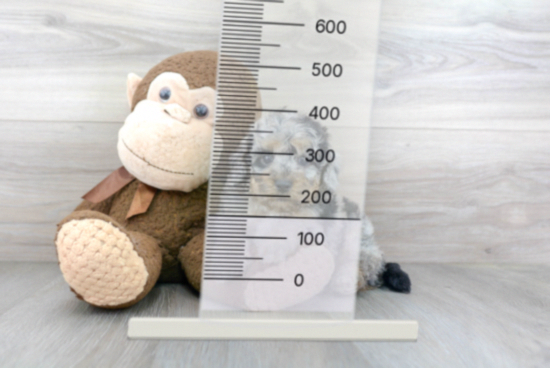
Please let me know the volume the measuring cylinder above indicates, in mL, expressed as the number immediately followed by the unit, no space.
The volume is 150mL
